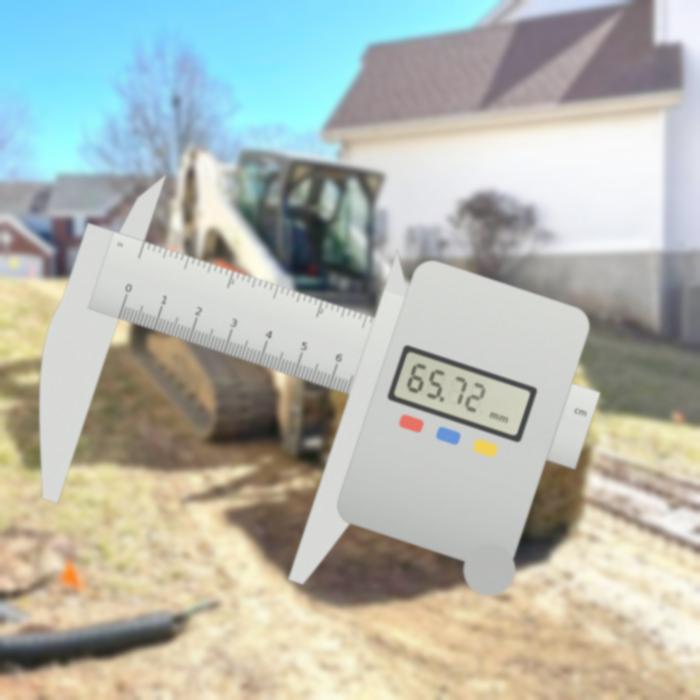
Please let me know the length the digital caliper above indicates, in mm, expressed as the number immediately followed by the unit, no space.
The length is 65.72mm
